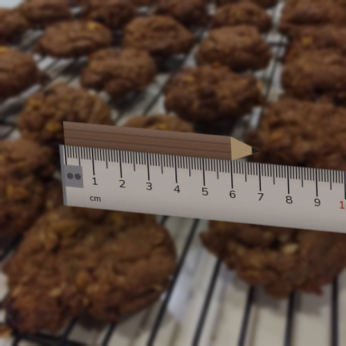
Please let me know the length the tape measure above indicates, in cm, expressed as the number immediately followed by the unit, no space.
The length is 7cm
